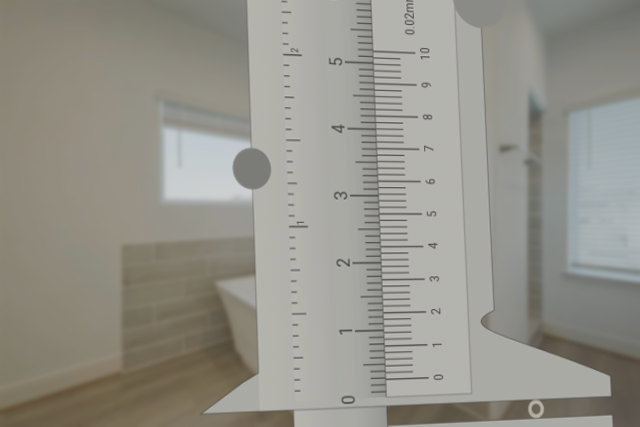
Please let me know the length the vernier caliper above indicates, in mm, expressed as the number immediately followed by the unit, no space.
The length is 2.8mm
